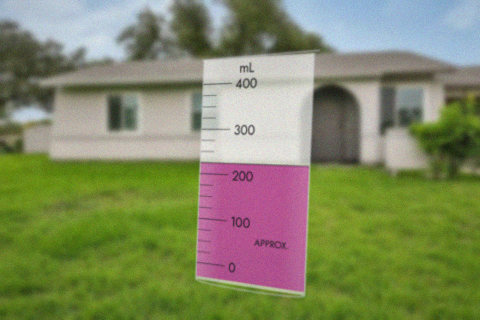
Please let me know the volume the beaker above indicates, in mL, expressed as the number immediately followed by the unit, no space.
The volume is 225mL
